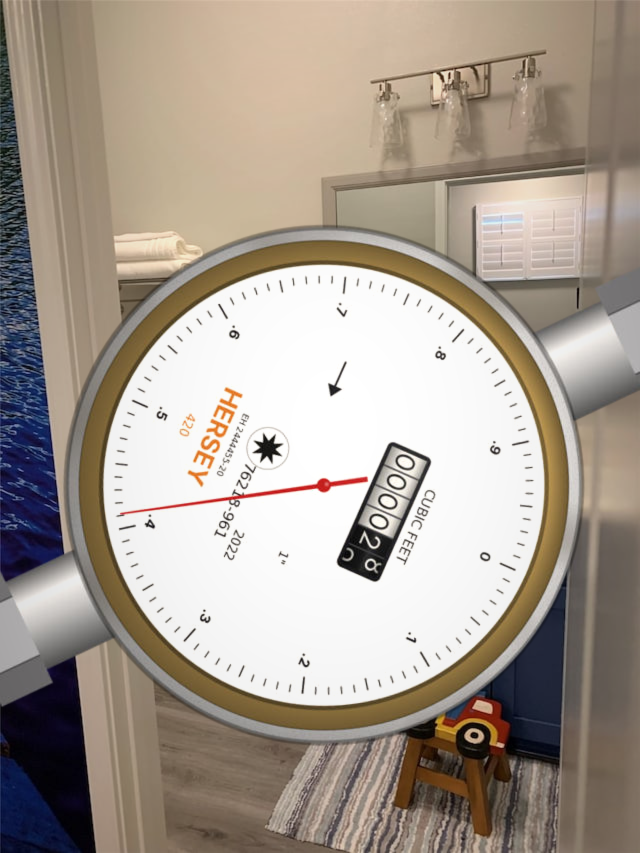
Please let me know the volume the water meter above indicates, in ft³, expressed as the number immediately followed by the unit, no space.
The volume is 28.41ft³
